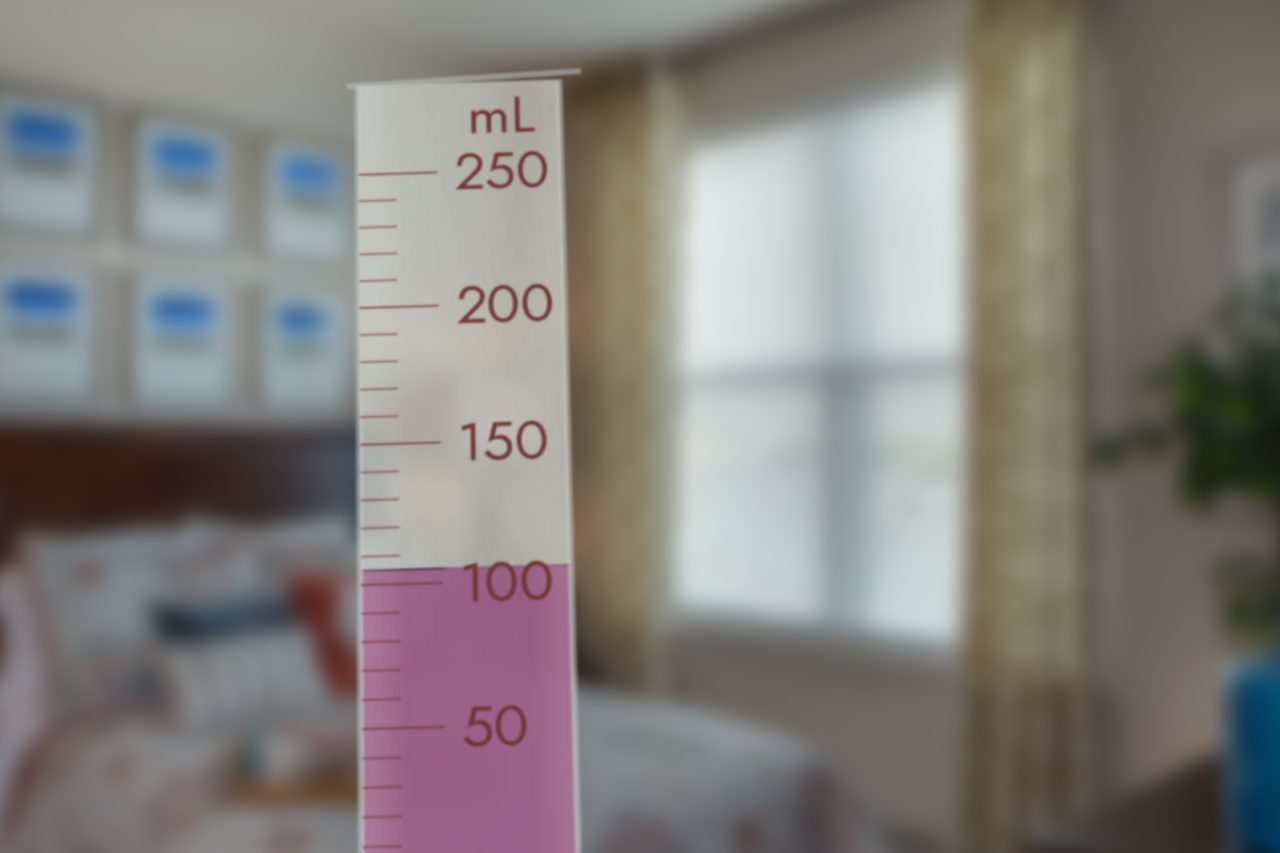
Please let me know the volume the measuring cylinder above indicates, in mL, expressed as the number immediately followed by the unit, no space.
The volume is 105mL
